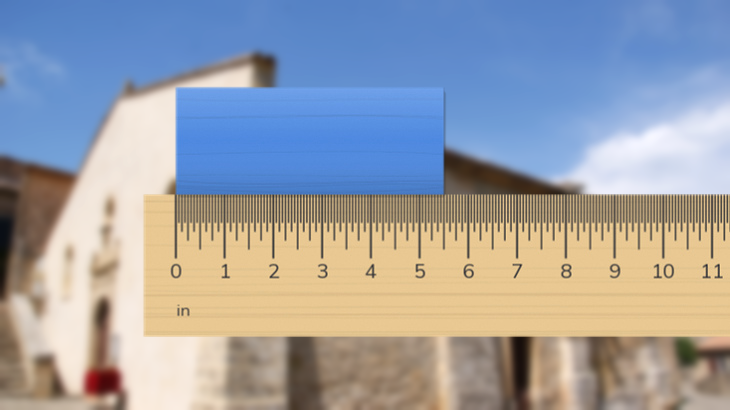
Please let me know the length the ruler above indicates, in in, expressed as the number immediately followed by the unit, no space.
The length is 5.5in
